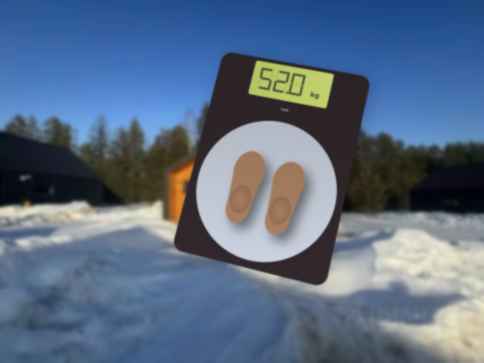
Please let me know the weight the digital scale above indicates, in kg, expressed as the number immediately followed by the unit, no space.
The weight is 52.0kg
